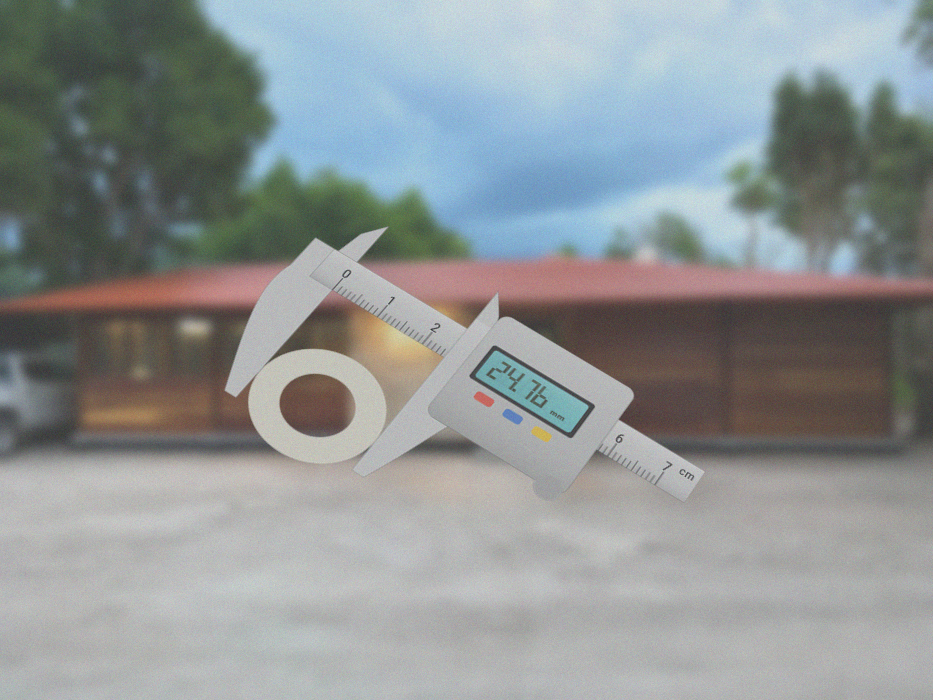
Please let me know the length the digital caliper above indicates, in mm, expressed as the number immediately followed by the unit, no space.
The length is 24.76mm
